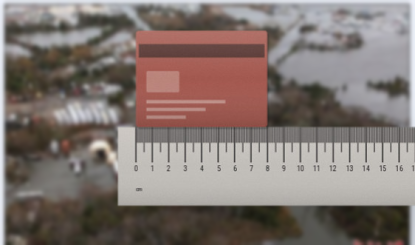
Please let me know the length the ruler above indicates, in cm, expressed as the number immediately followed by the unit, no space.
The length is 8cm
